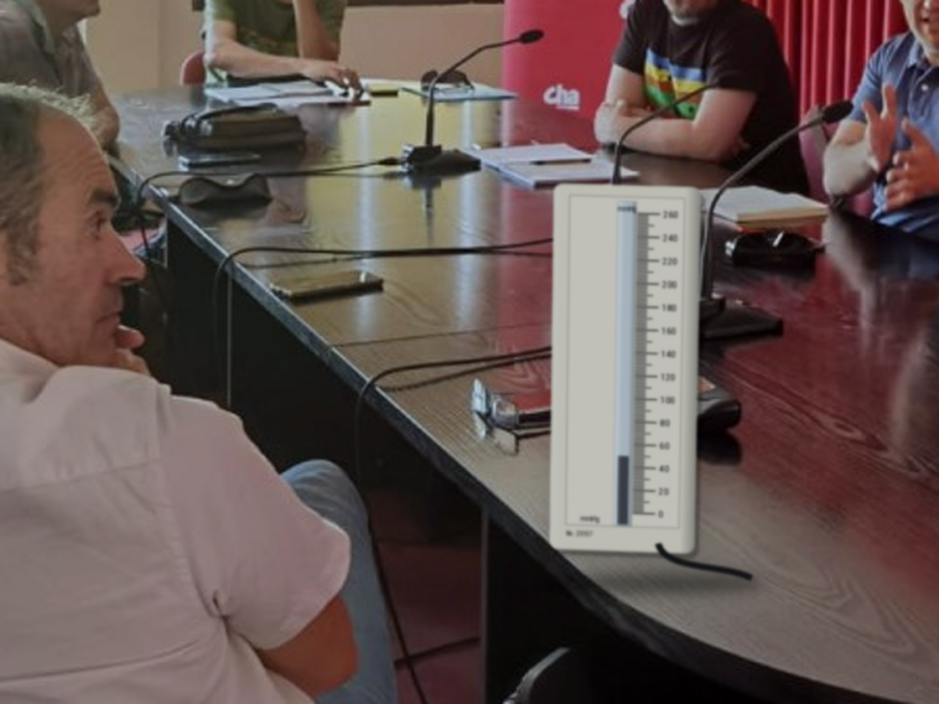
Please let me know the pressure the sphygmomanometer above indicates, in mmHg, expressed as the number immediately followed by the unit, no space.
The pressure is 50mmHg
